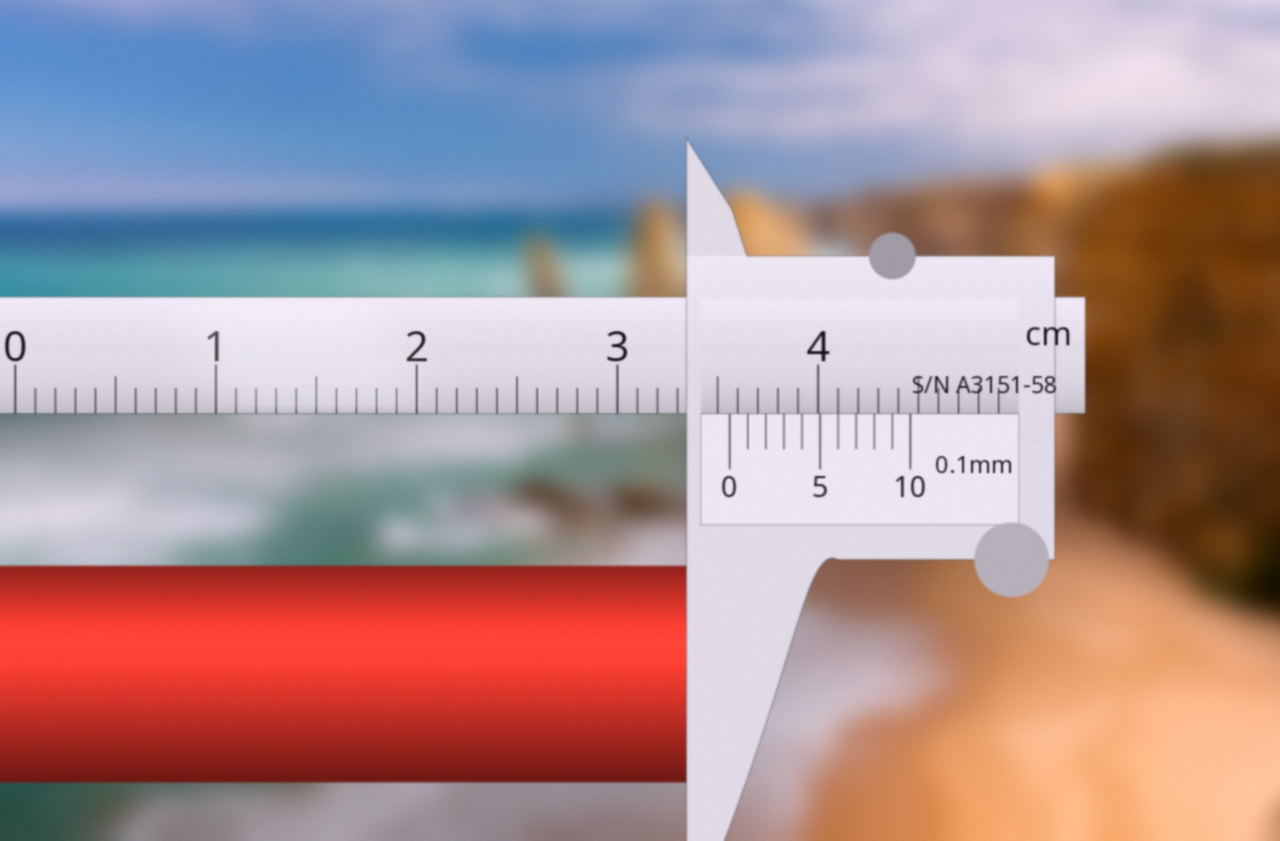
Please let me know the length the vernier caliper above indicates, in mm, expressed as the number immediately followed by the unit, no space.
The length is 35.6mm
